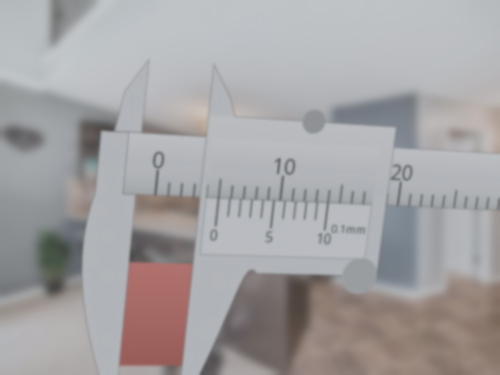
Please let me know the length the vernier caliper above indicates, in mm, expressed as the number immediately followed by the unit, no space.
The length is 5.0mm
